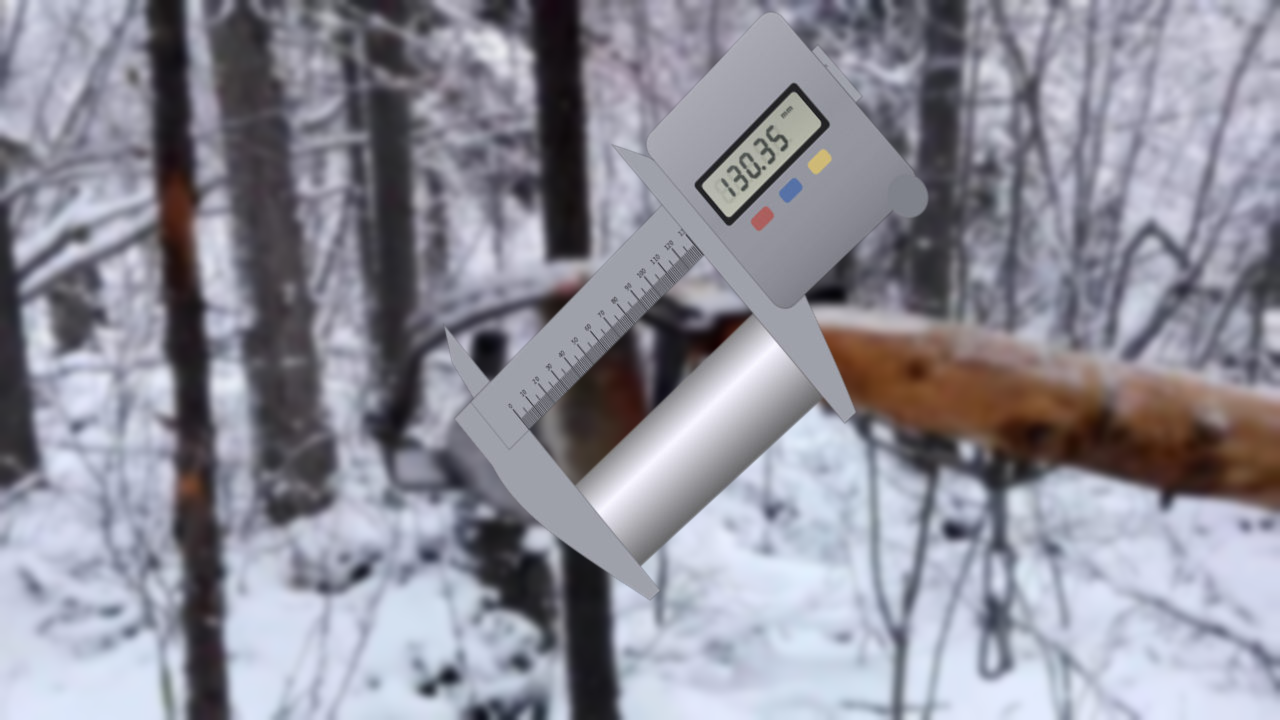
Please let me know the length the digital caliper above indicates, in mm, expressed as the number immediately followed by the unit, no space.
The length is 130.35mm
